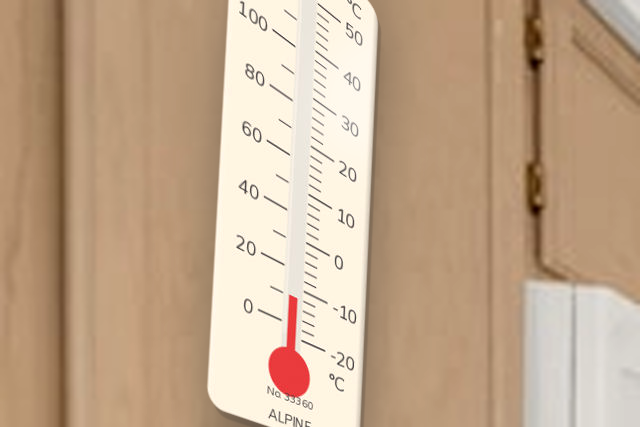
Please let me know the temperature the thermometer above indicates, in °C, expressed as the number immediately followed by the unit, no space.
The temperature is -12°C
